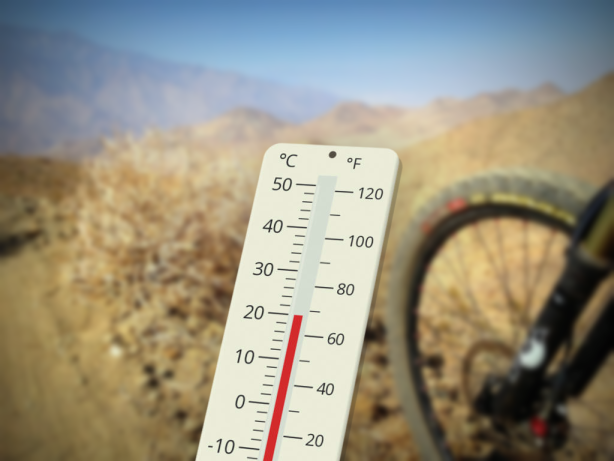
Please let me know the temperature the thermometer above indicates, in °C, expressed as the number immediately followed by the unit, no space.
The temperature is 20°C
